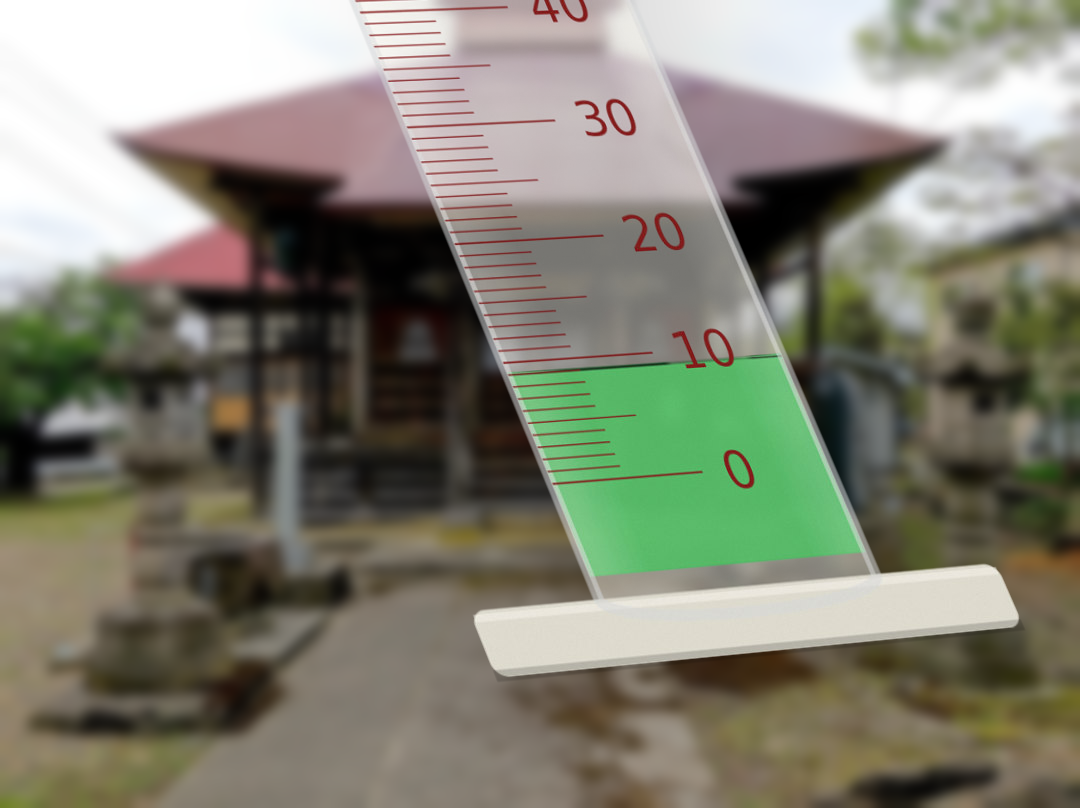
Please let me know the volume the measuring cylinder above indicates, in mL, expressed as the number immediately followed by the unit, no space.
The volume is 9mL
